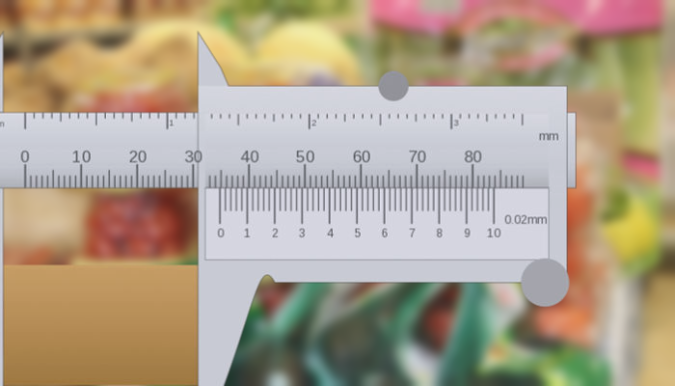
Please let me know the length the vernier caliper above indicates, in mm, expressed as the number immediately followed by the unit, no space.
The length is 34.8mm
